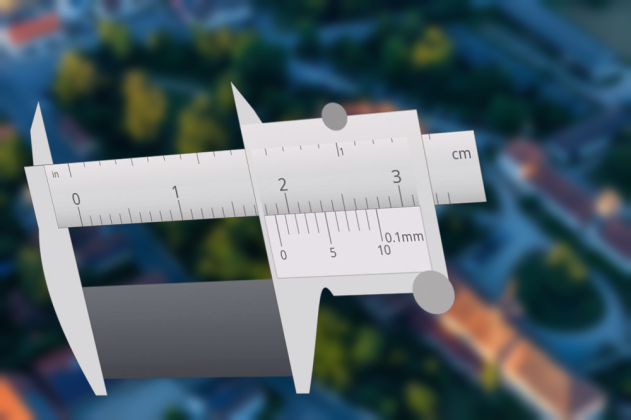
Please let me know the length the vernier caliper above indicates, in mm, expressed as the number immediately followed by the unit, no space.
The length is 18.7mm
